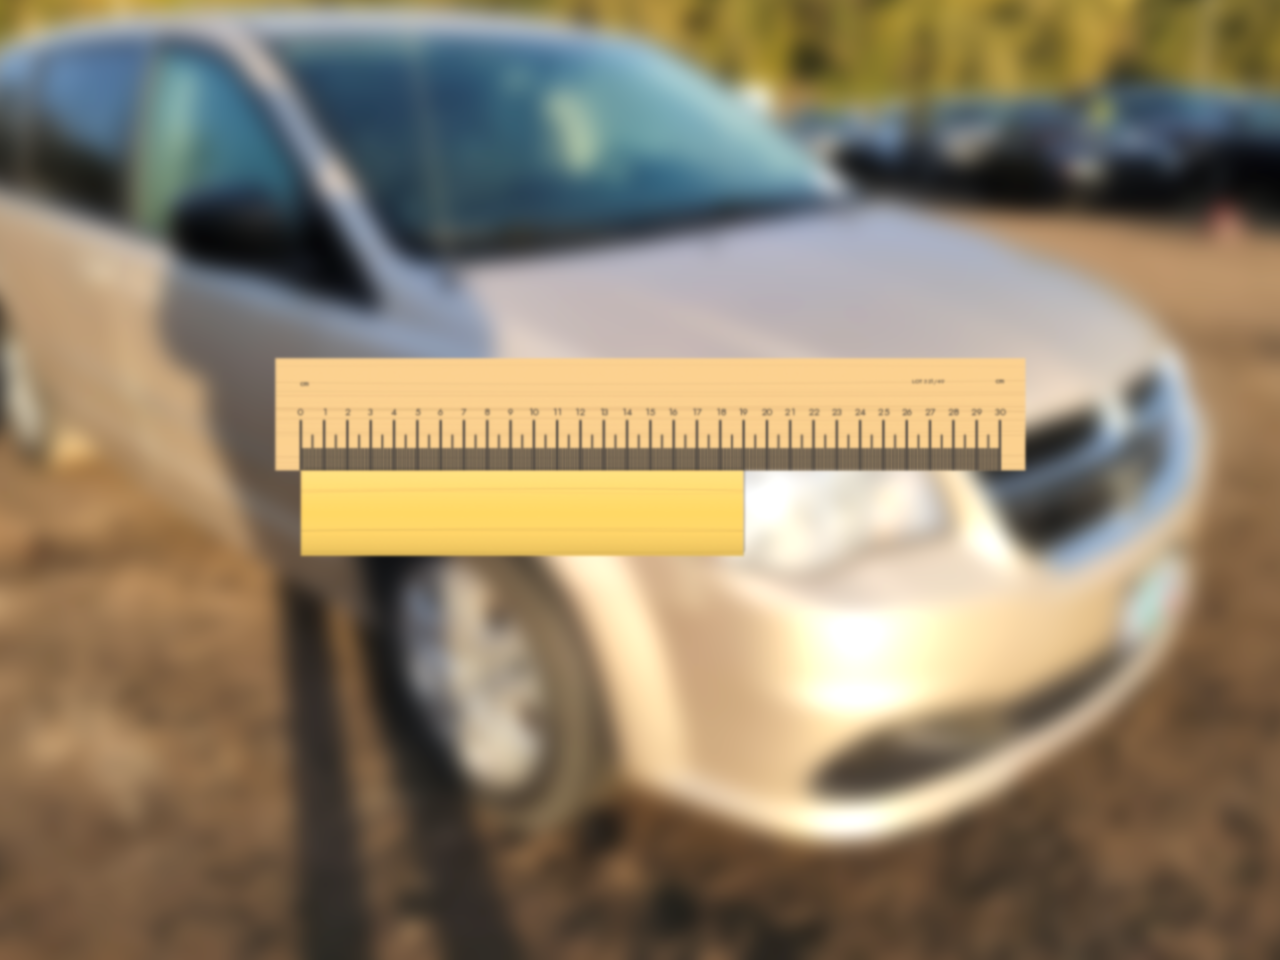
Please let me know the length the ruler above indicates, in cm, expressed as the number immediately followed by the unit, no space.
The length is 19cm
